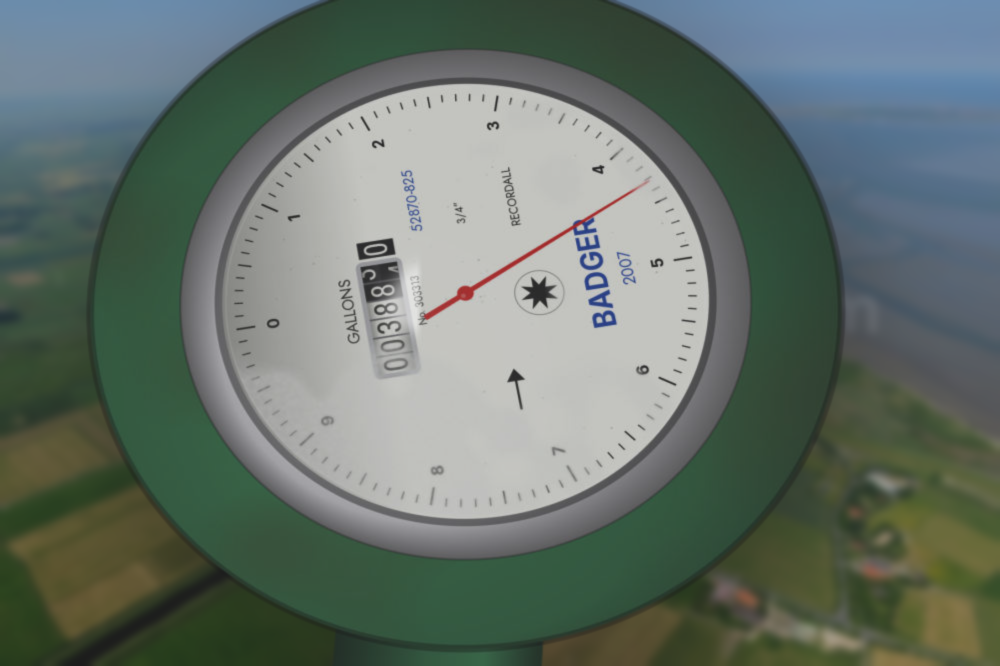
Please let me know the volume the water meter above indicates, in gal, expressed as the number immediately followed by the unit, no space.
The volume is 38834.3gal
